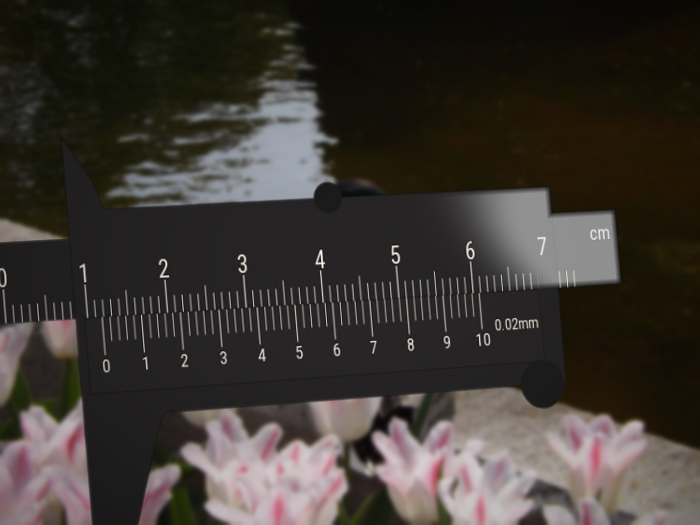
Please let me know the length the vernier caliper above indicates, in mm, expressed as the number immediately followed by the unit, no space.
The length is 11.8mm
